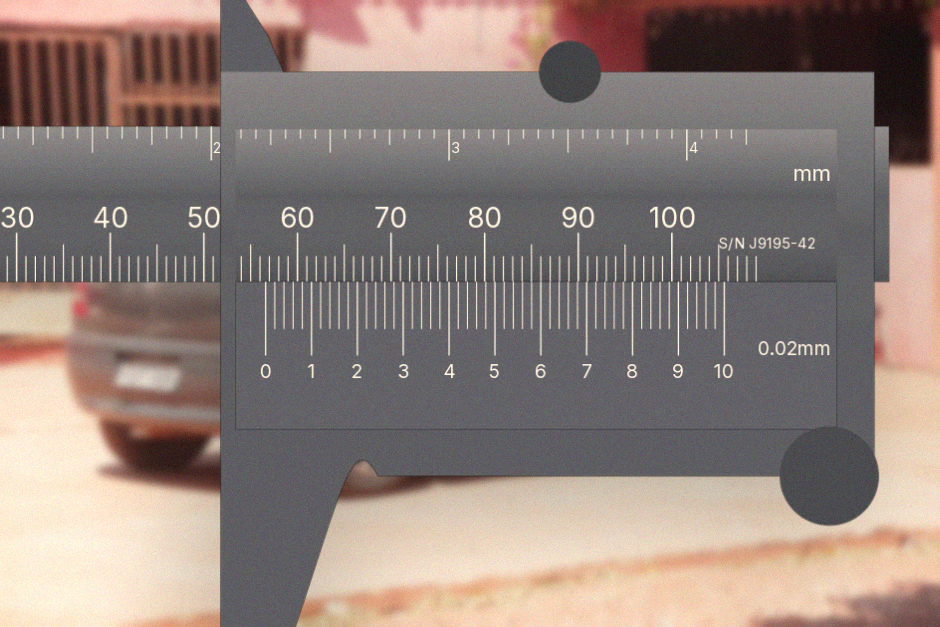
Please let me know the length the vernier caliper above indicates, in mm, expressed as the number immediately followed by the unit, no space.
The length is 56.6mm
